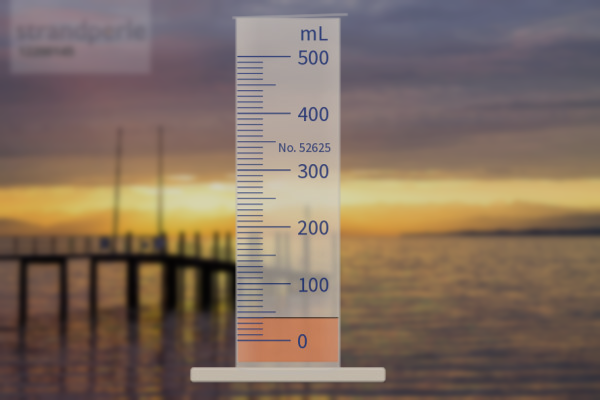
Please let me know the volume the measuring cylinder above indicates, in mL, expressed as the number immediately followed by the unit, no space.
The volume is 40mL
